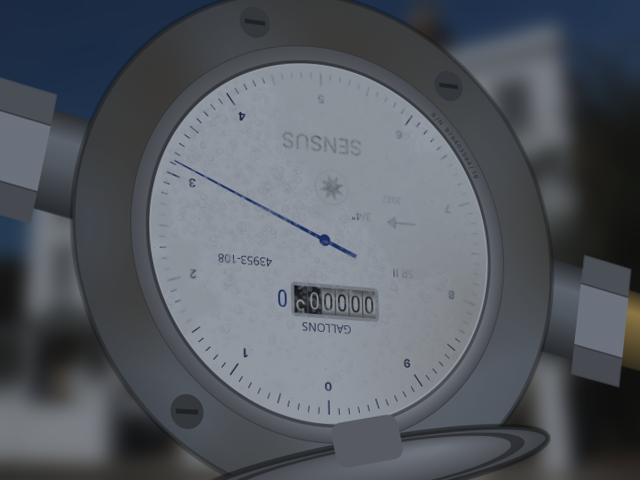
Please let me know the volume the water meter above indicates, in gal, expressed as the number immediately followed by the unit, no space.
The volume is 53.1gal
